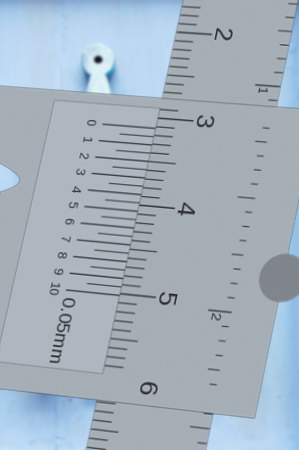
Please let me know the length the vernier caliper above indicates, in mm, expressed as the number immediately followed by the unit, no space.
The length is 31.2mm
